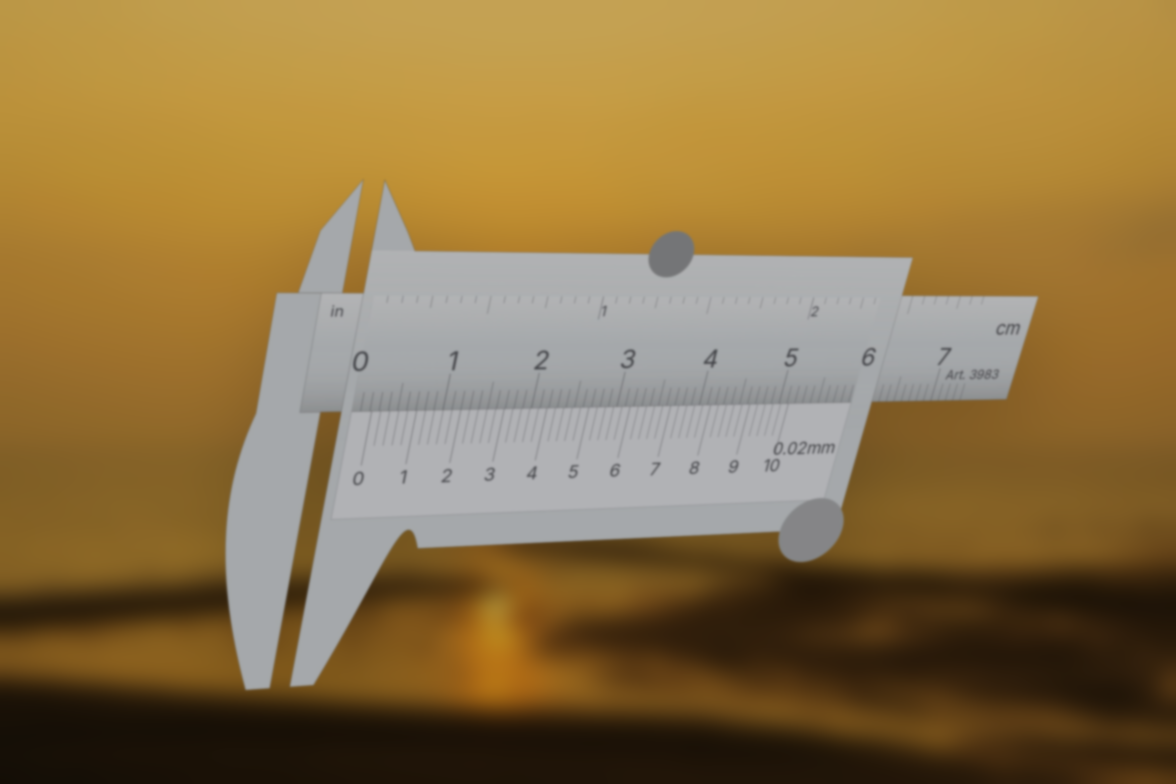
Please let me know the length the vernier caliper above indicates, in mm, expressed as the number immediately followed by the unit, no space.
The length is 2.2mm
